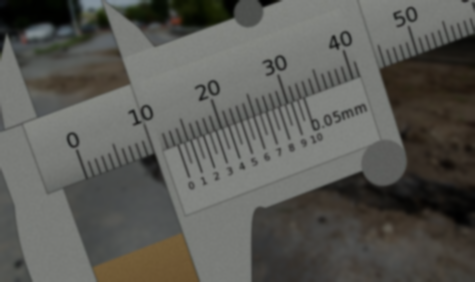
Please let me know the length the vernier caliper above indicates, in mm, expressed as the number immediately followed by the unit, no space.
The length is 13.5mm
